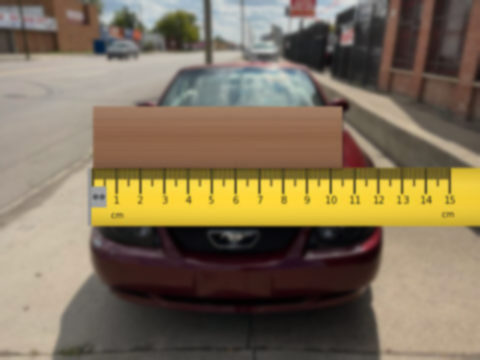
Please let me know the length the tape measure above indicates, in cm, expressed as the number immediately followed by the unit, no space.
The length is 10.5cm
